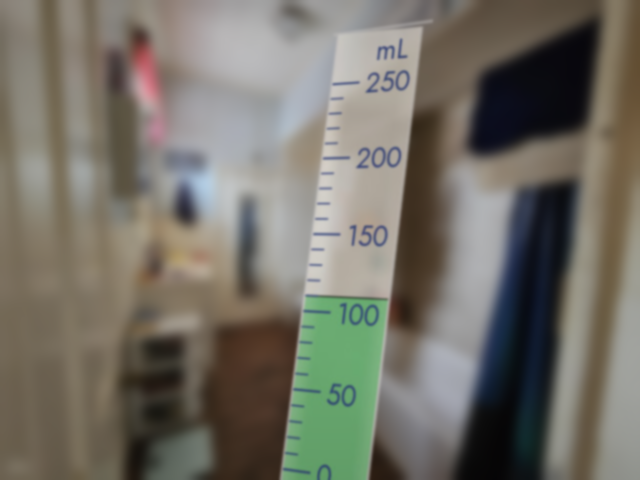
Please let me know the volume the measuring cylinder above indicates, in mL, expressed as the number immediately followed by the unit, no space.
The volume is 110mL
